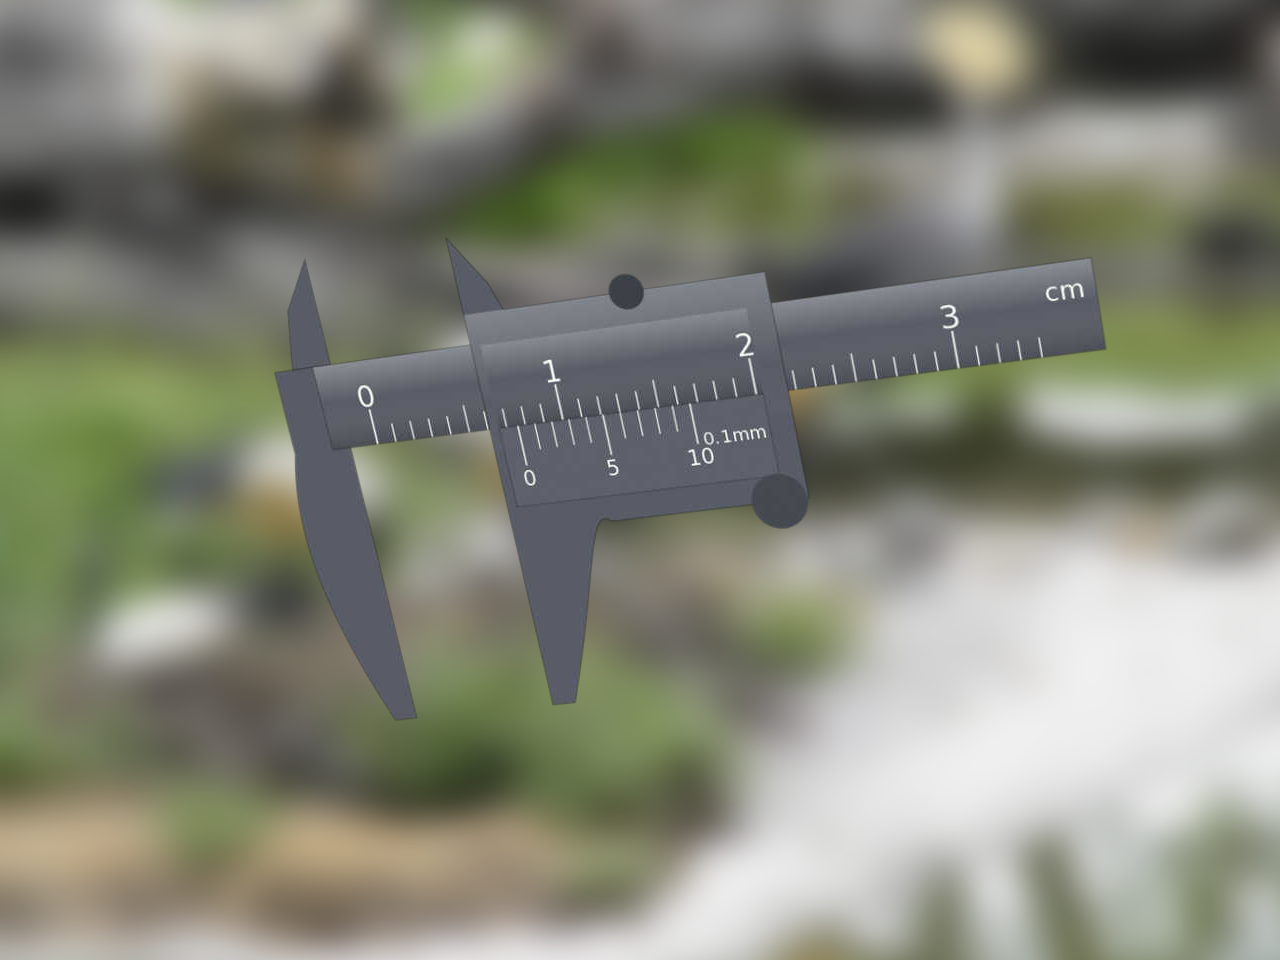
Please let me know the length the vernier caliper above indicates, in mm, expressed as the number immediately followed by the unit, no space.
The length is 7.6mm
